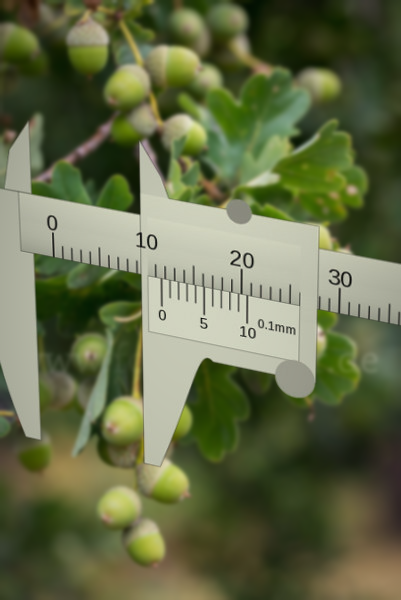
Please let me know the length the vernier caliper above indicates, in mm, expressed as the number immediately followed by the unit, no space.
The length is 11.6mm
